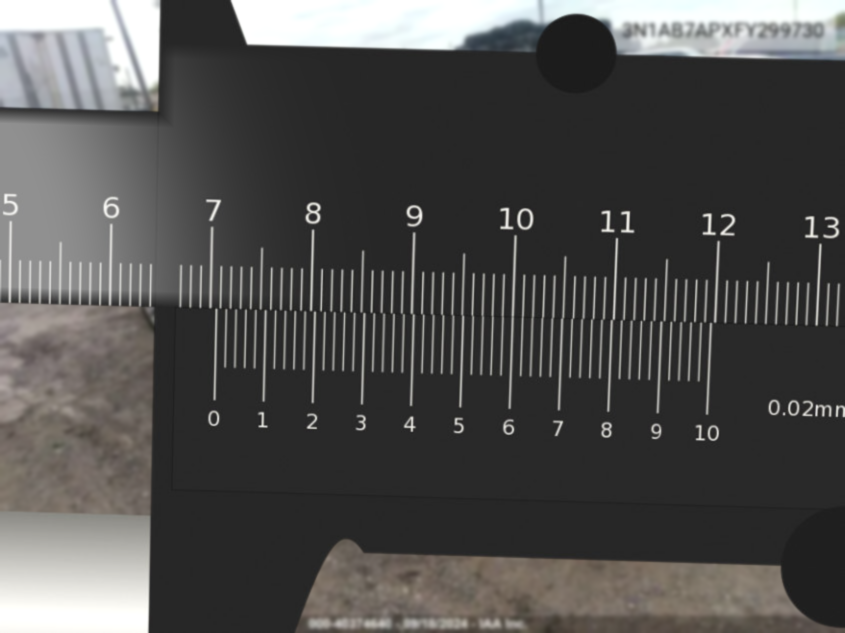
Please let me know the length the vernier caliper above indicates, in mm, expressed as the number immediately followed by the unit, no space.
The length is 70.6mm
